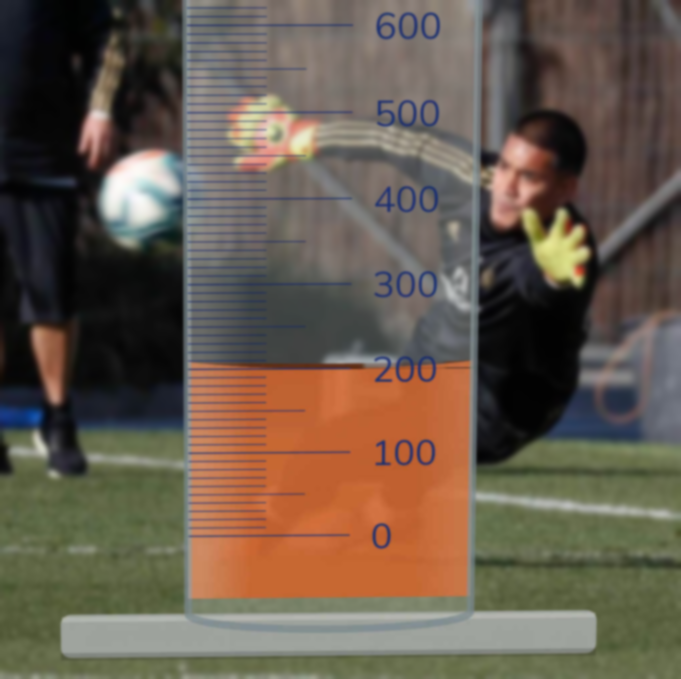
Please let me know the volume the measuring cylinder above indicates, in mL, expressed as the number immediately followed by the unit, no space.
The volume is 200mL
